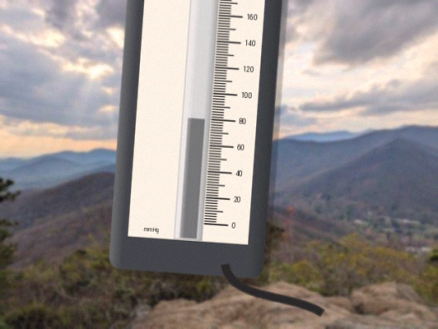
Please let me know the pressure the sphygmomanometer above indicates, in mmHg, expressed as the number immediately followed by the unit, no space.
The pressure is 80mmHg
